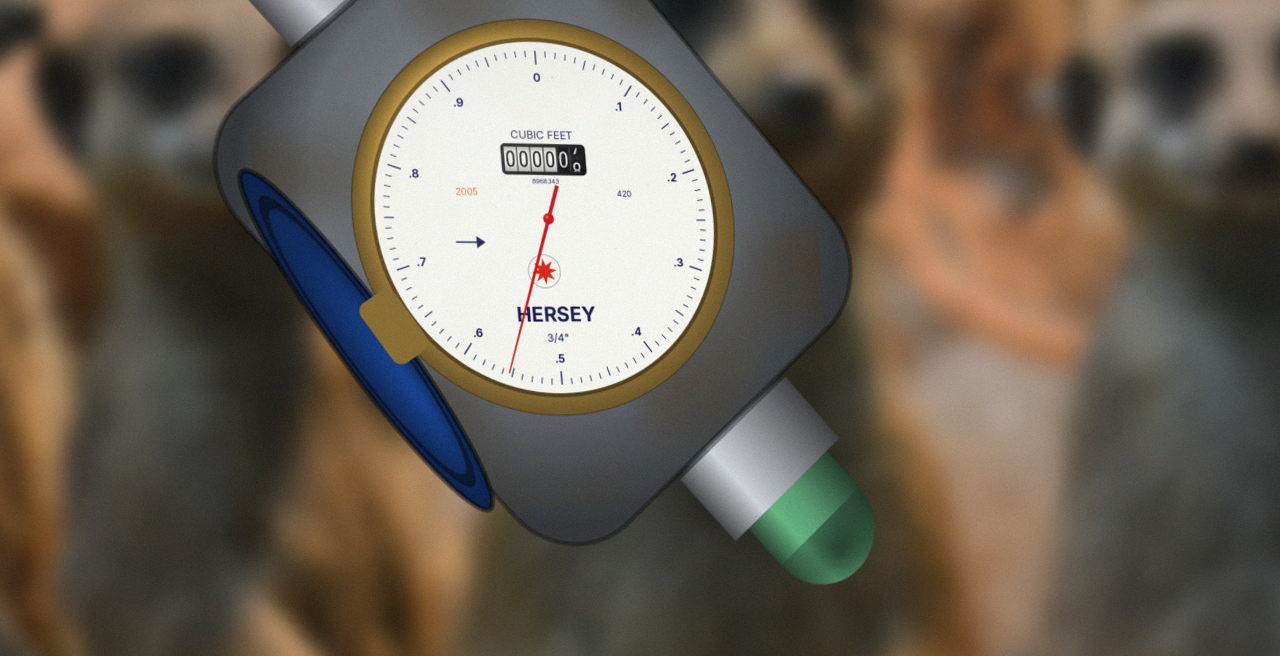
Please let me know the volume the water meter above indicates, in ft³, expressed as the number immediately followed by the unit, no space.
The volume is 7.55ft³
